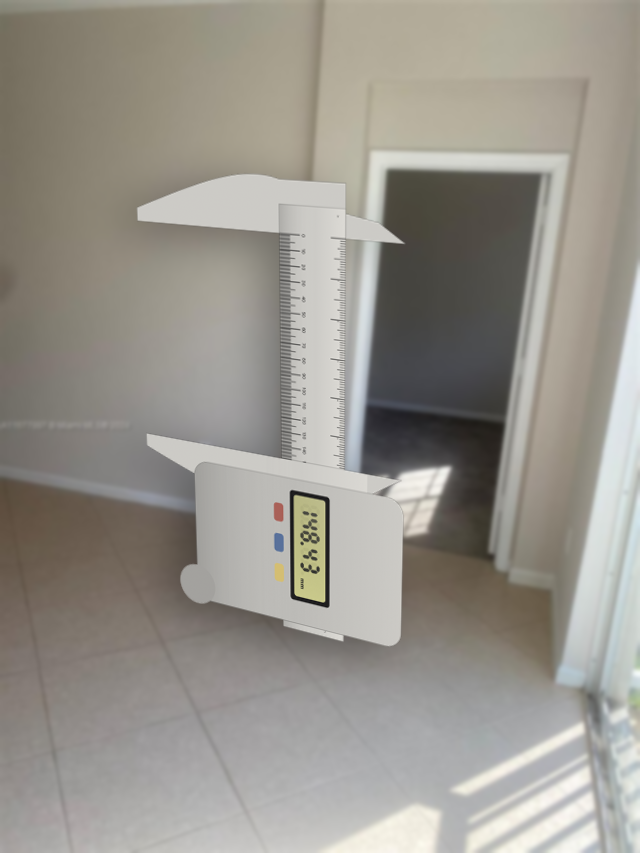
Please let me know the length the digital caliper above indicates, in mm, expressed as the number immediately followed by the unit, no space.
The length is 148.43mm
